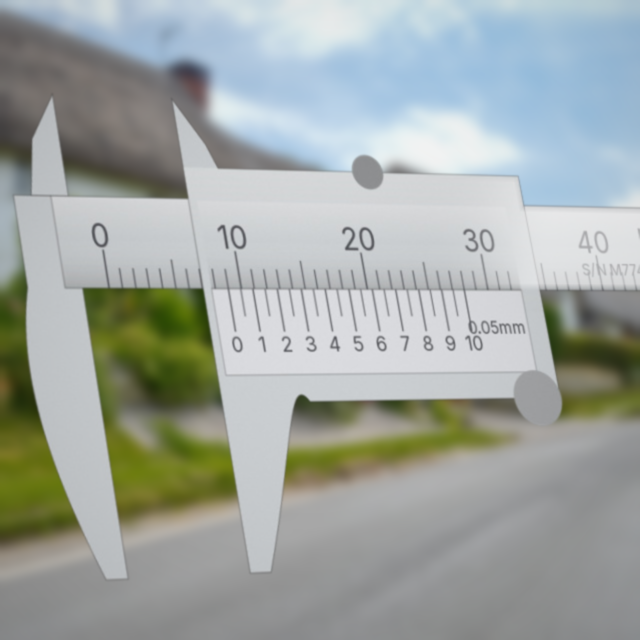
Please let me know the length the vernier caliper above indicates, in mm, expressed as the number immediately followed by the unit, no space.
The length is 9.0mm
